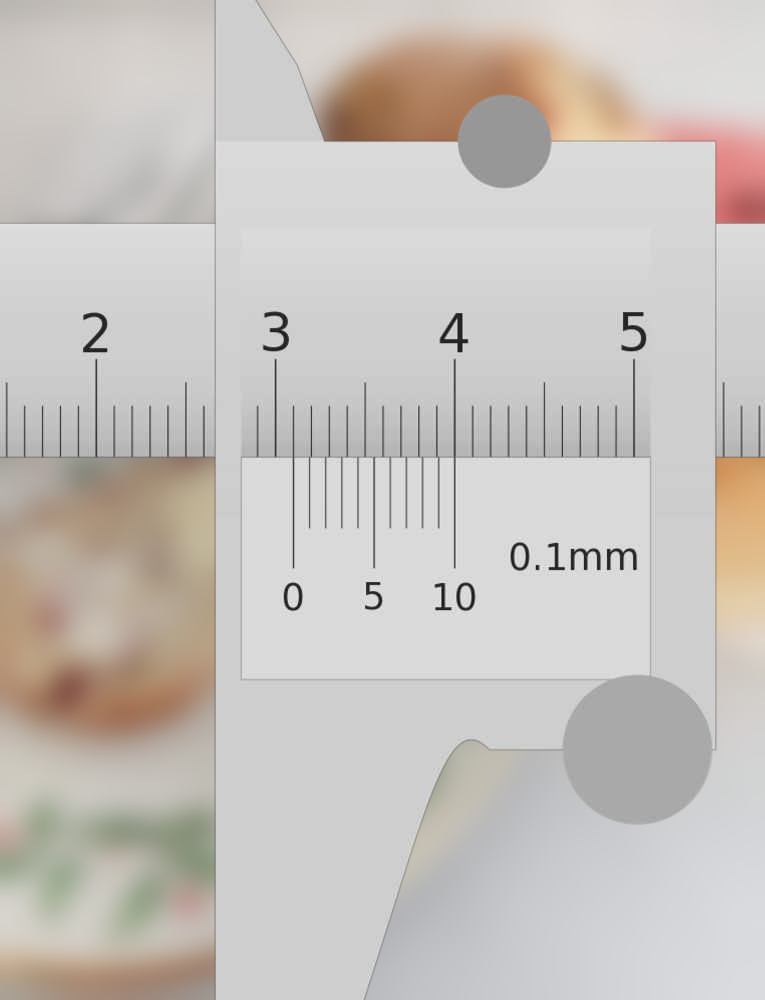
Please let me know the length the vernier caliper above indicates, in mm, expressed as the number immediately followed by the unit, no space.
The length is 31.0mm
